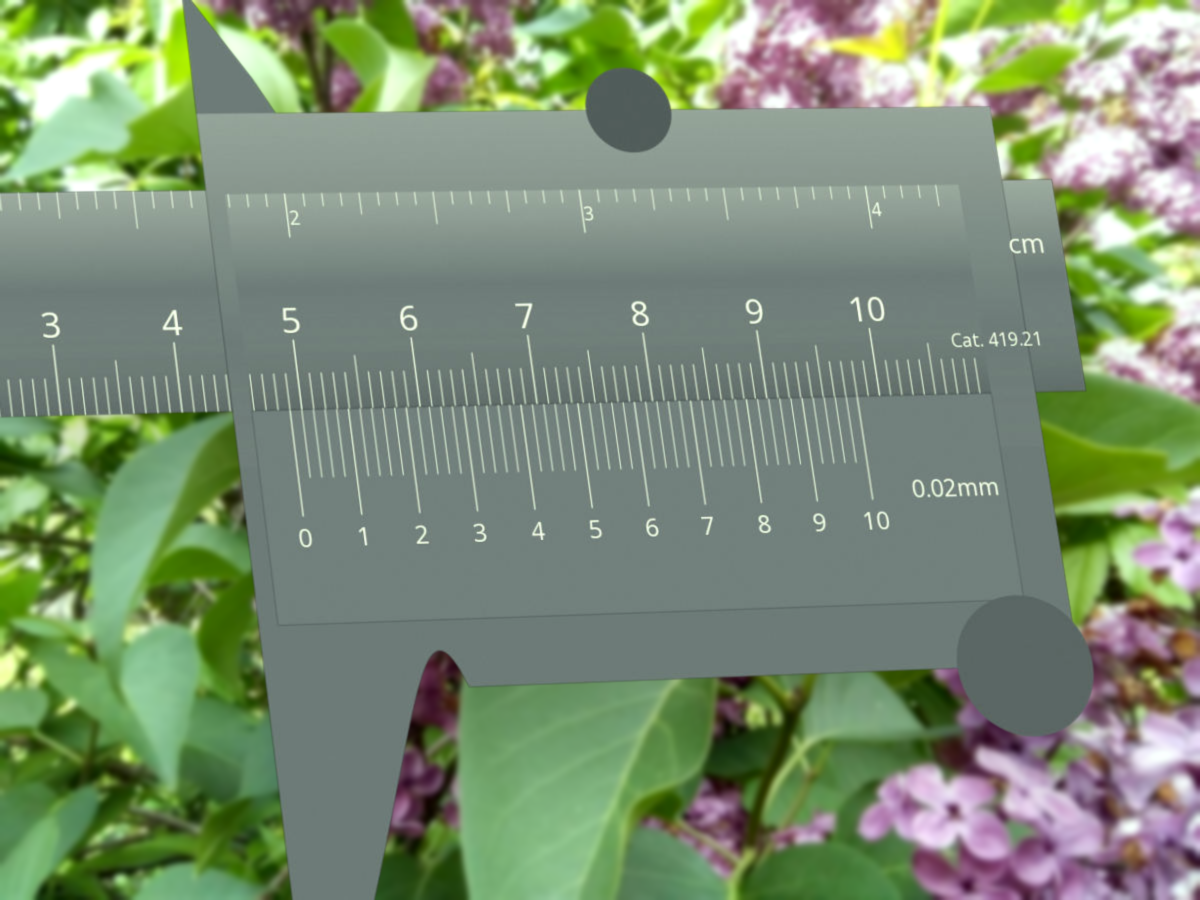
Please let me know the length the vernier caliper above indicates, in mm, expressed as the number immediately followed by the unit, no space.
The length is 49.0mm
